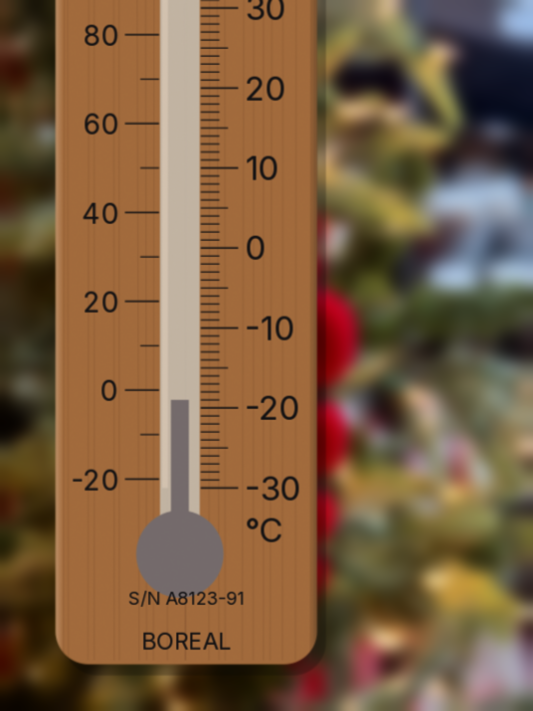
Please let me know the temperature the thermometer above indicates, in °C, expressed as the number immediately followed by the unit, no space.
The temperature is -19°C
